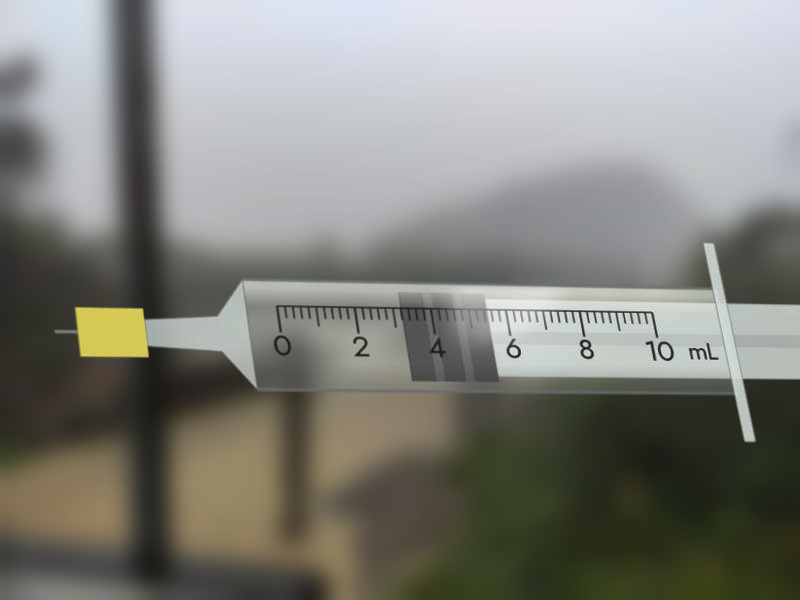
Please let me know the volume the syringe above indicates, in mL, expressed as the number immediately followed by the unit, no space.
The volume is 3.2mL
